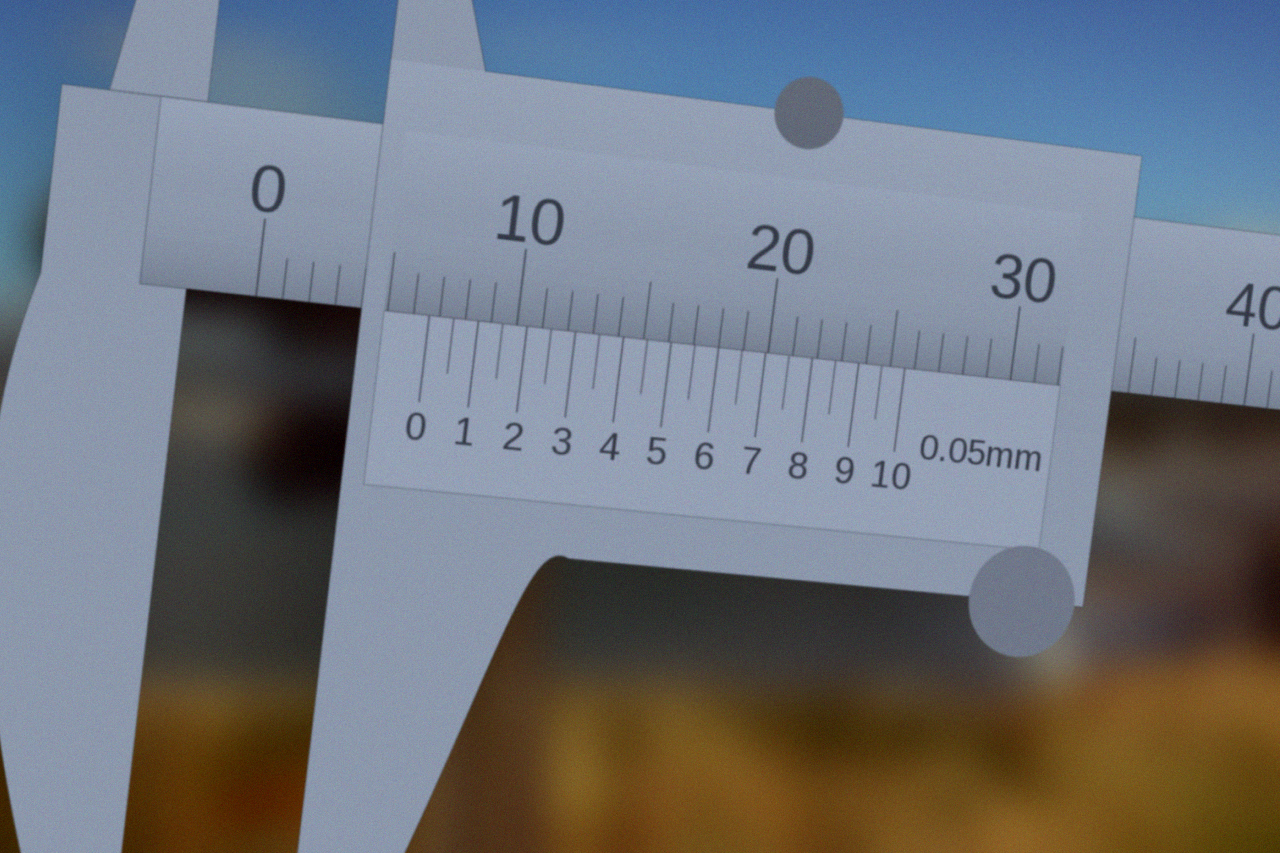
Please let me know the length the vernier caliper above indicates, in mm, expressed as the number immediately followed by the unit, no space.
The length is 6.6mm
